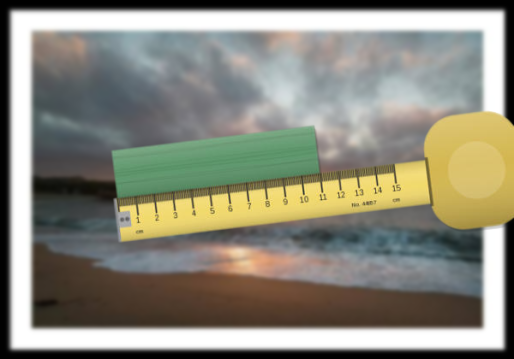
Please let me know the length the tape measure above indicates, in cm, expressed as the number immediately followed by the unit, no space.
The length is 11cm
